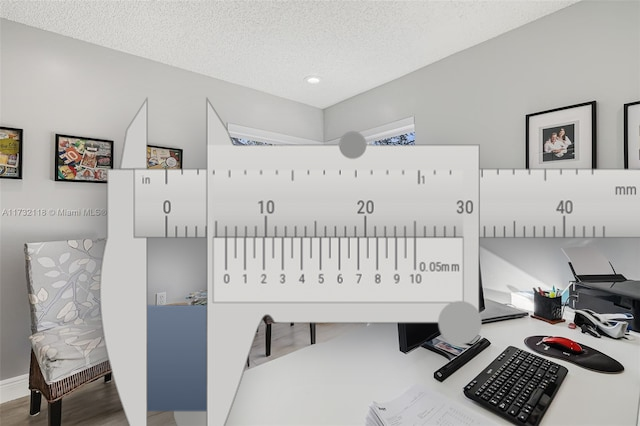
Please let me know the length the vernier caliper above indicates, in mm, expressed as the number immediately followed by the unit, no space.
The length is 6.0mm
